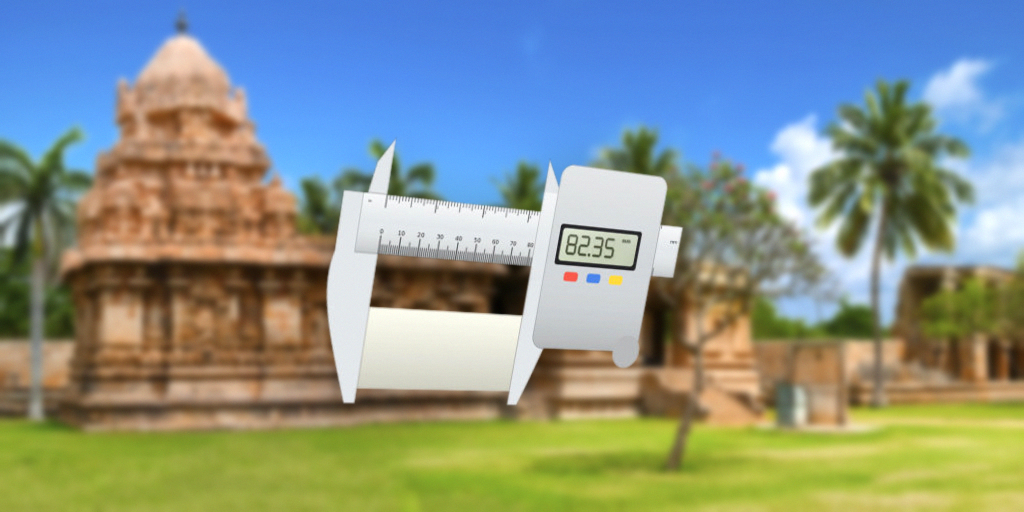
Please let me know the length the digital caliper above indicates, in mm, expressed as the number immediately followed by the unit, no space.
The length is 82.35mm
